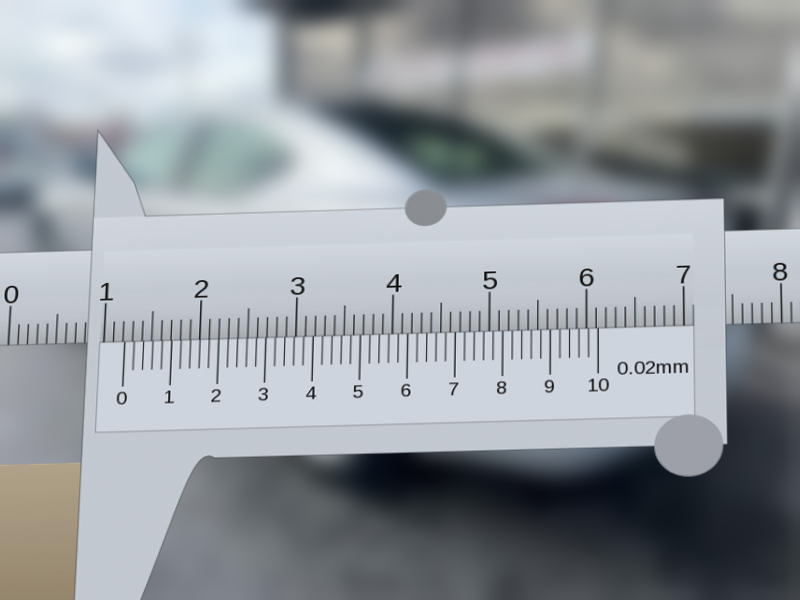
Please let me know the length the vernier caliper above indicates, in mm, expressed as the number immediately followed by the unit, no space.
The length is 12.2mm
